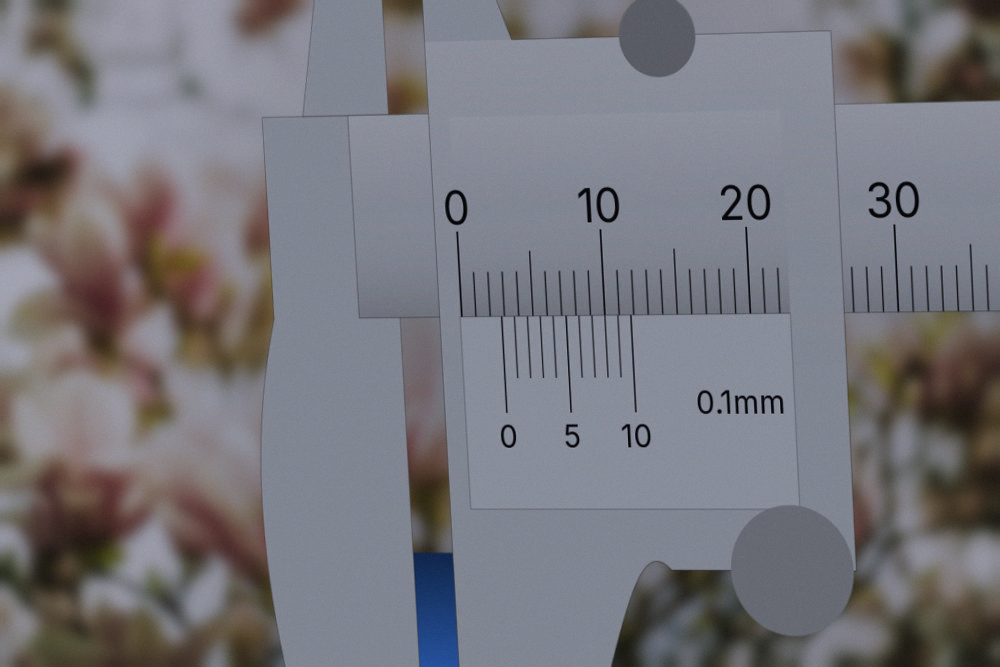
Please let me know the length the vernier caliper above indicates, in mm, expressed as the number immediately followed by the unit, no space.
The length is 2.8mm
